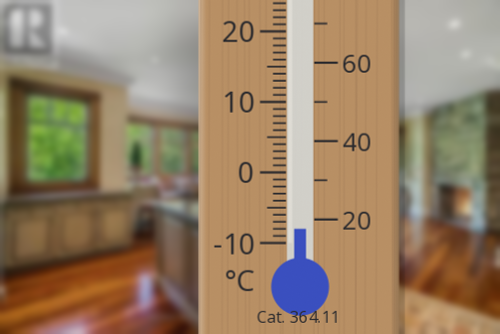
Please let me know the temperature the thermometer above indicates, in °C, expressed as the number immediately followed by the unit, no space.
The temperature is -8°C
